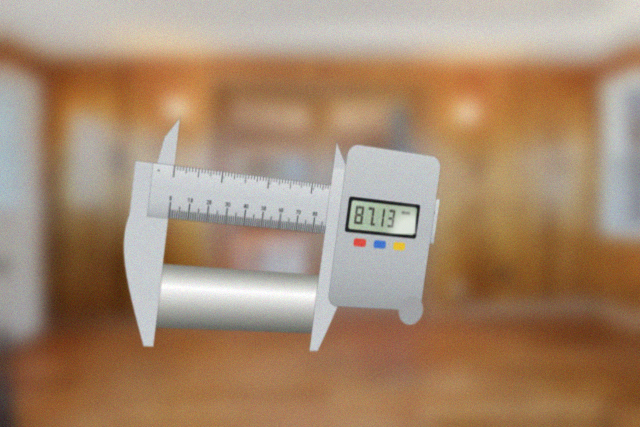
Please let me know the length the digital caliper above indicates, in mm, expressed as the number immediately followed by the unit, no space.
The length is 87.13mm
